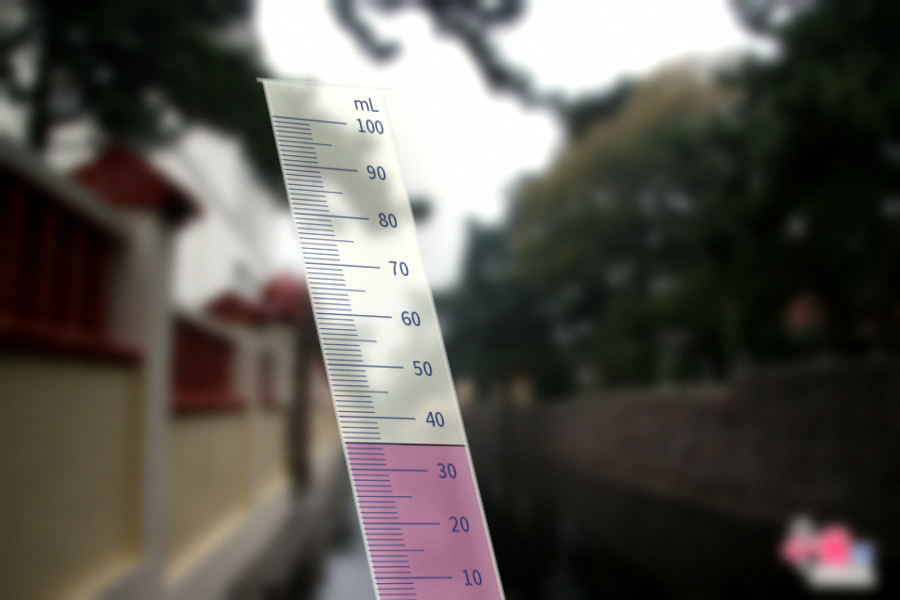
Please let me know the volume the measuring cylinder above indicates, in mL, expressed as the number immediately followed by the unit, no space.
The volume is 35mL
